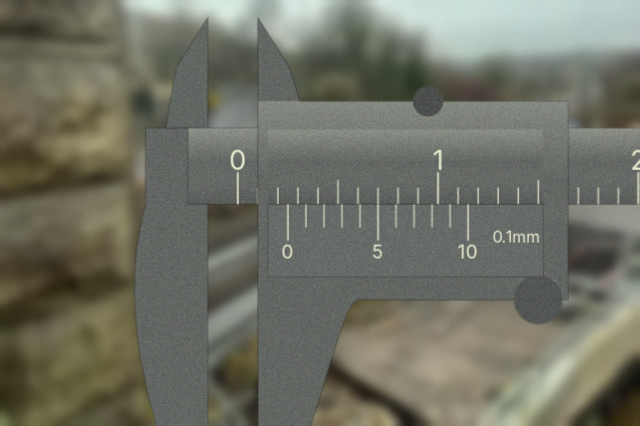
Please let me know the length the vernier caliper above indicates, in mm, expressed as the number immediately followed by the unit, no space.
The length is 2.5mm
